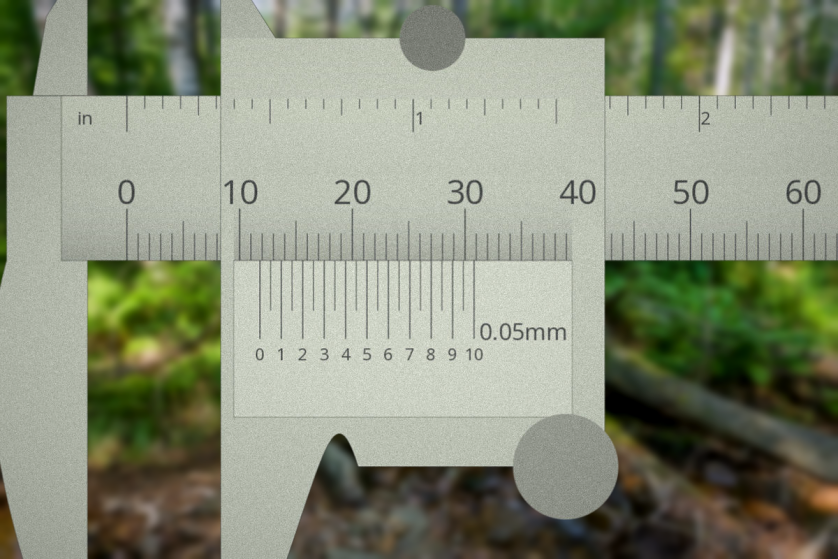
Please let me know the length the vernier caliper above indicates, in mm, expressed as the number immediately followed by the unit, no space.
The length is 11.8mm
